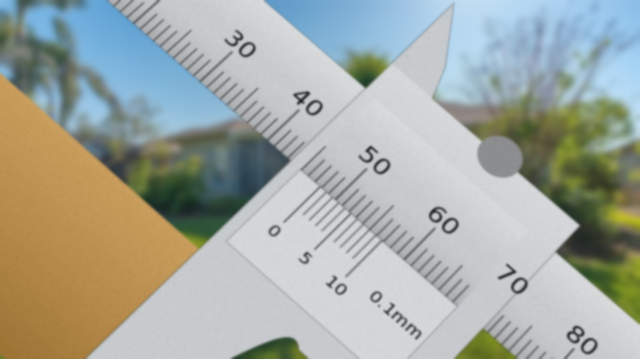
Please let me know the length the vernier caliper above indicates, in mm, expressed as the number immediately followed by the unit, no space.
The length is 47.8mm
